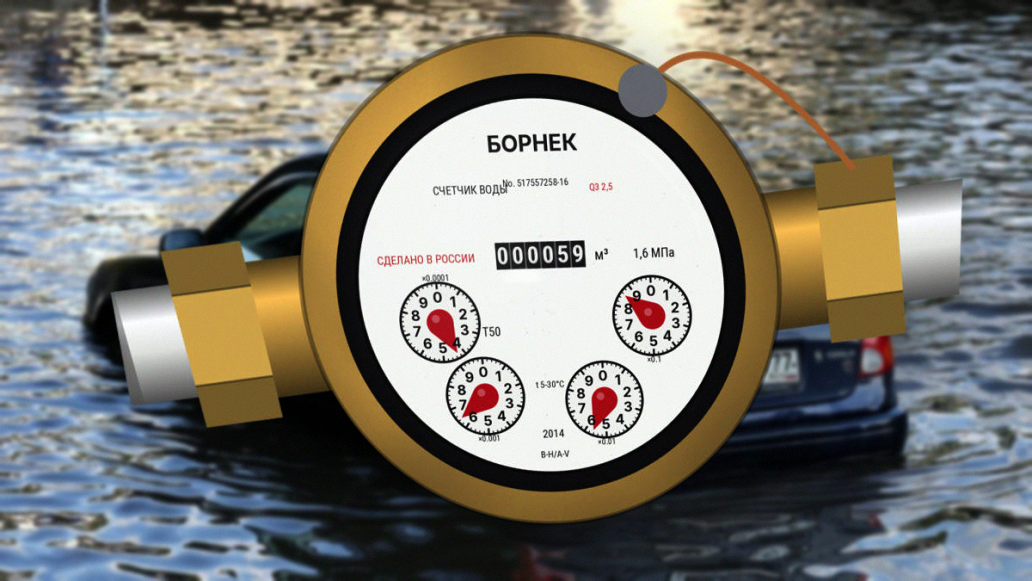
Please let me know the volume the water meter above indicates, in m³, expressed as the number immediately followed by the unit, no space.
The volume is 59.8564m³
